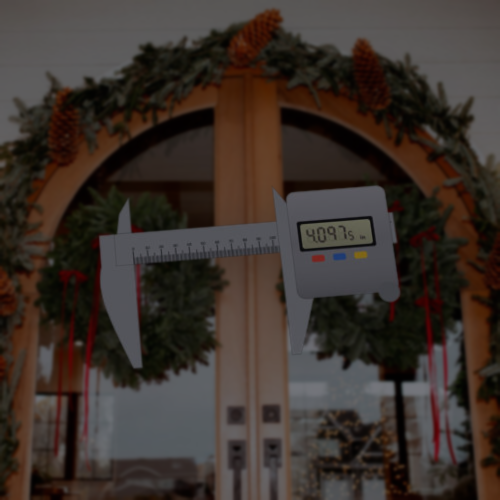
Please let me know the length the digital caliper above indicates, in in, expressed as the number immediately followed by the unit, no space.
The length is 4.0975in
